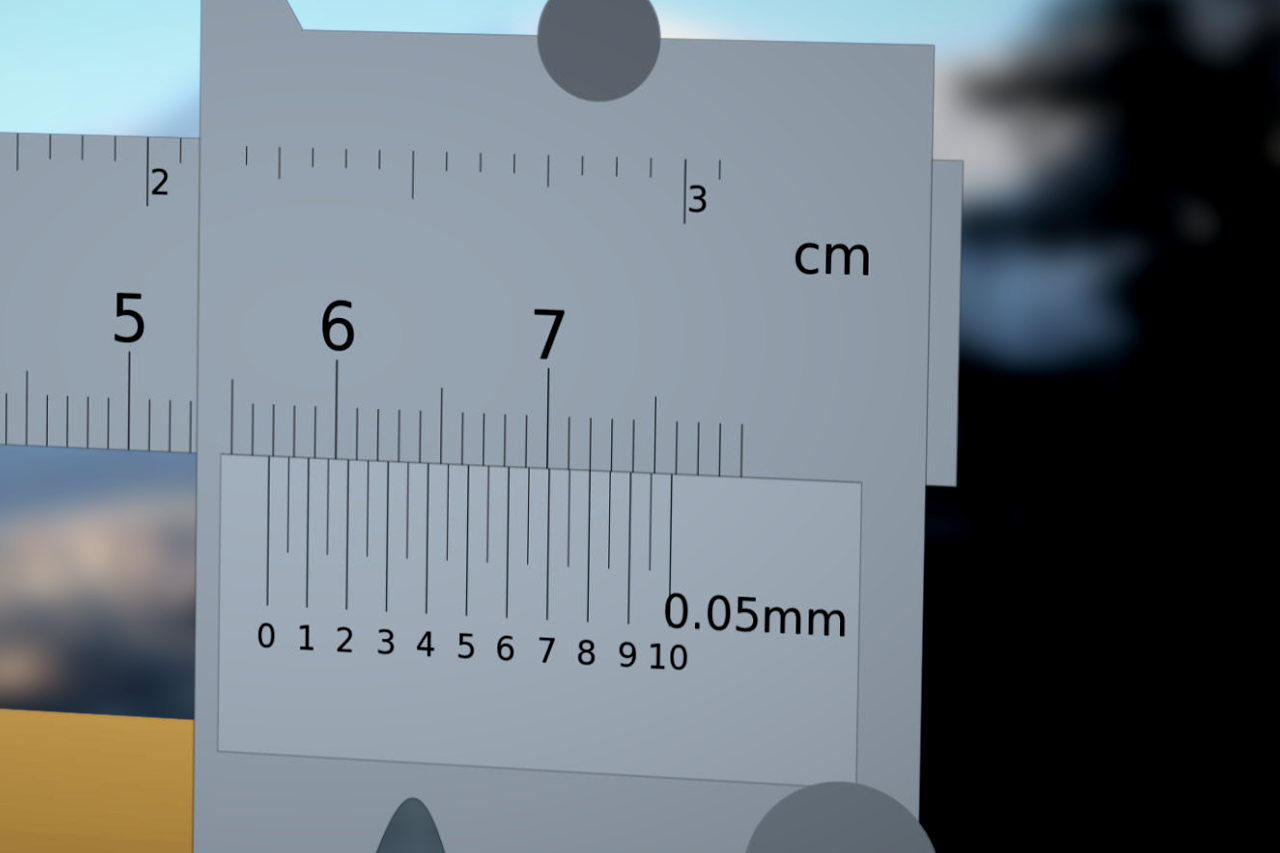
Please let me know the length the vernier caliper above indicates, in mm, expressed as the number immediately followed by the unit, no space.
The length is 56.8mm
